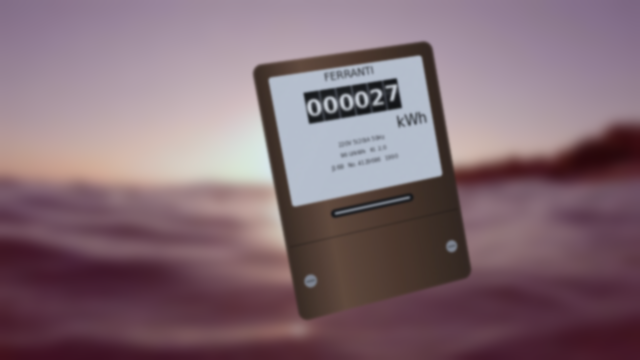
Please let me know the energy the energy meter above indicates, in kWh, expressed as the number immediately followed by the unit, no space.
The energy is 27kWh
